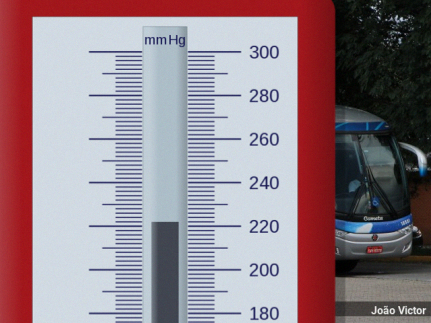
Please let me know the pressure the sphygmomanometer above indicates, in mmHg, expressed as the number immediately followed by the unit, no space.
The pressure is 222mmHg
